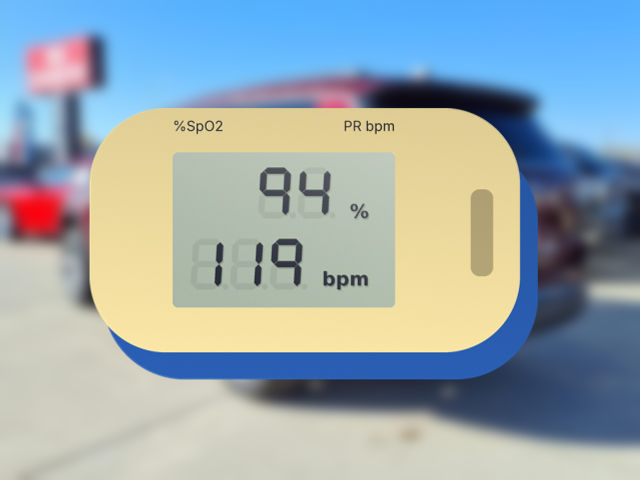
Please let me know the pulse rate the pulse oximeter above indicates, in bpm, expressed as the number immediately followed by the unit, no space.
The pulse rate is 119bpm
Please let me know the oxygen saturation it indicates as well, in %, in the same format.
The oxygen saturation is 94%
